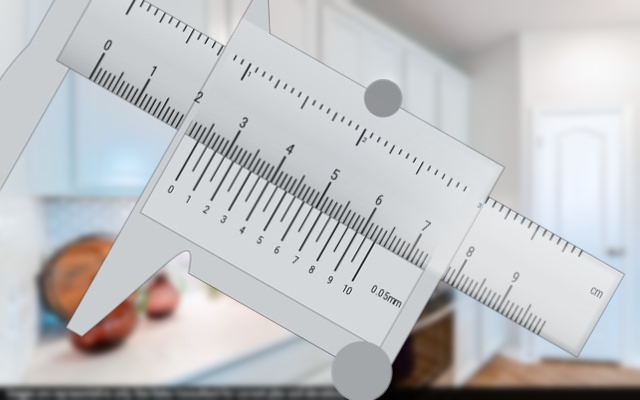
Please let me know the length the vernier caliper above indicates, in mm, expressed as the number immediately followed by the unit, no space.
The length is 24.0mm
